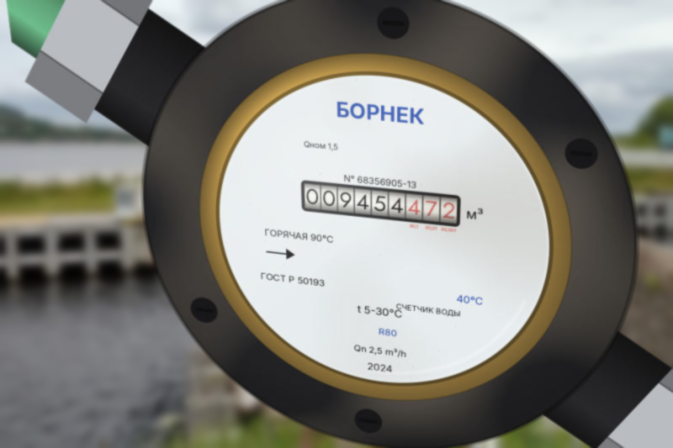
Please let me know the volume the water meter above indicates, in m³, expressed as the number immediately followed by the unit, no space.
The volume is 9454.472m³
